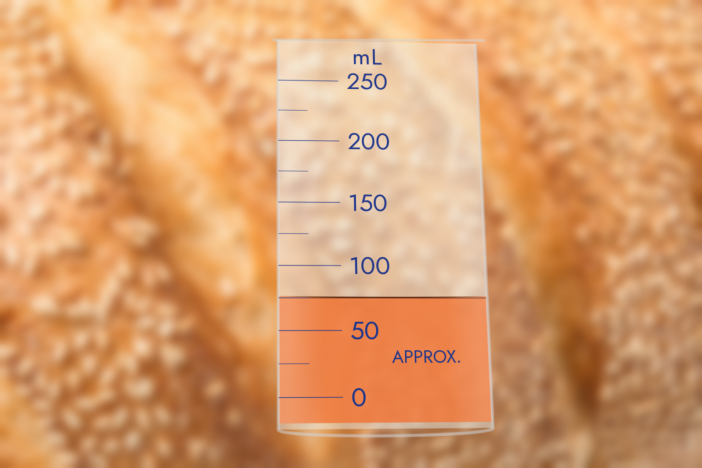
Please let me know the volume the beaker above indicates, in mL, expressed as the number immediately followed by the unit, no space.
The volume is 75mL
